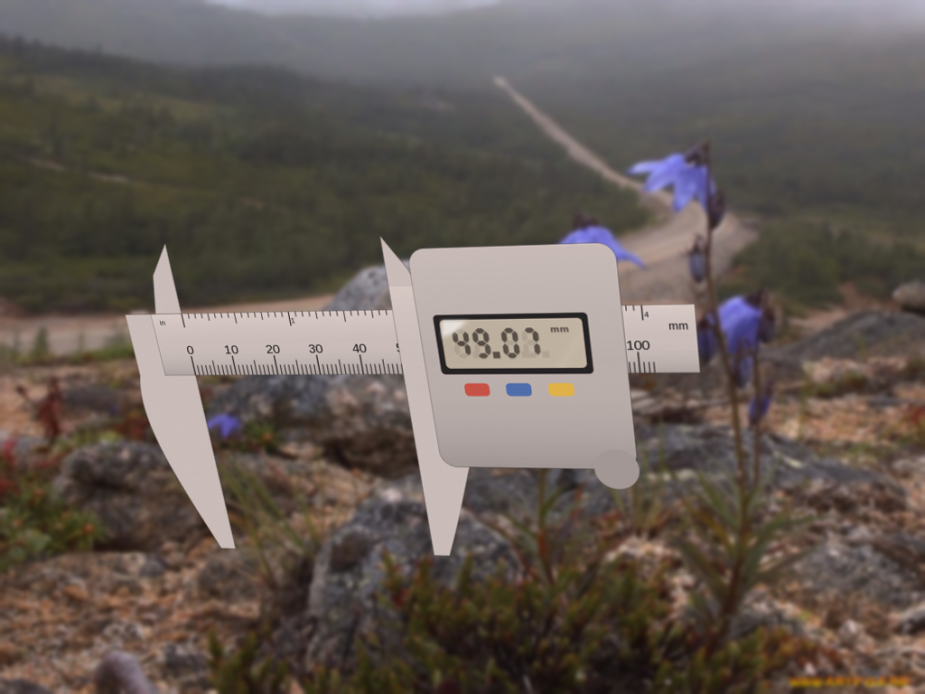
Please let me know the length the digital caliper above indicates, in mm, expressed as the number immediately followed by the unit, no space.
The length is 49.07mm
